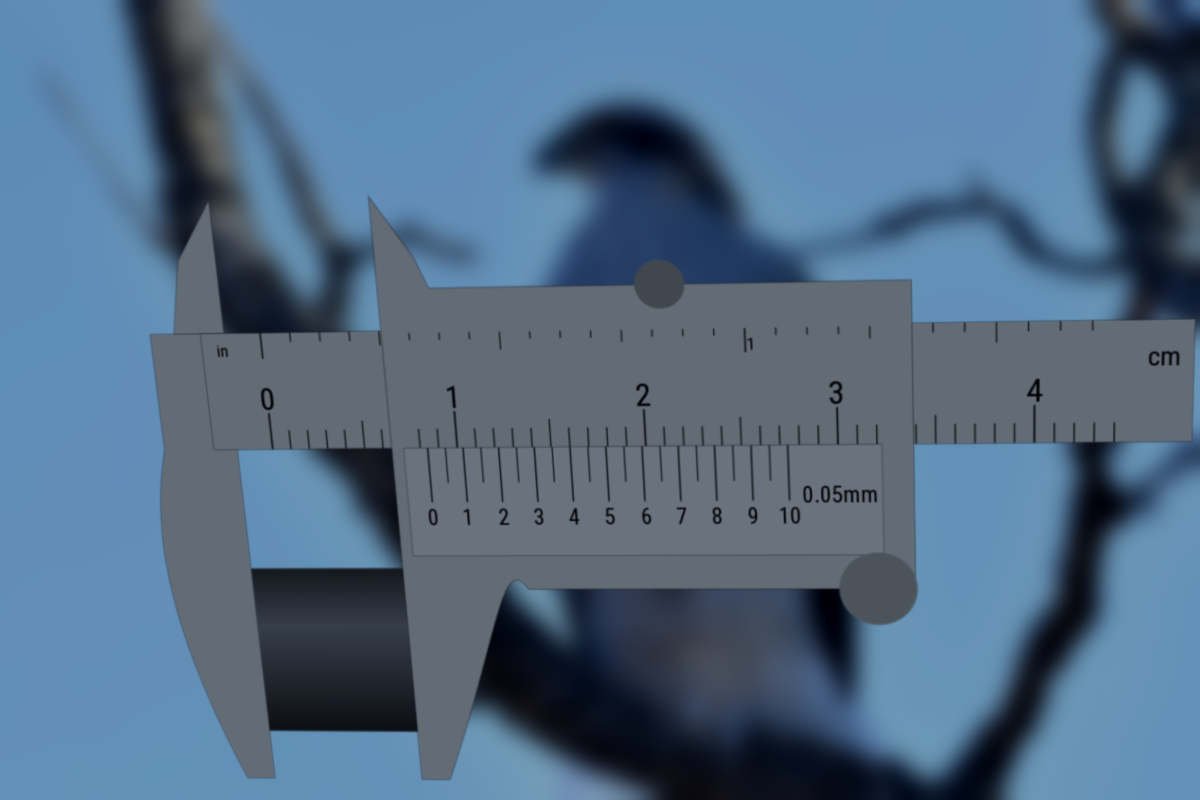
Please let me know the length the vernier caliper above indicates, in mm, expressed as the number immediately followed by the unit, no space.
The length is 8.4mm
